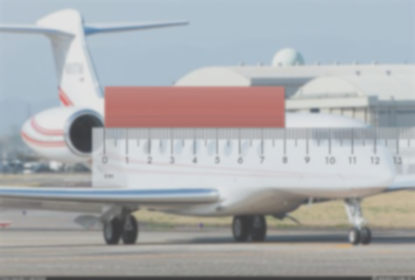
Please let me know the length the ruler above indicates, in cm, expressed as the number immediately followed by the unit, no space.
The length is 8cm
